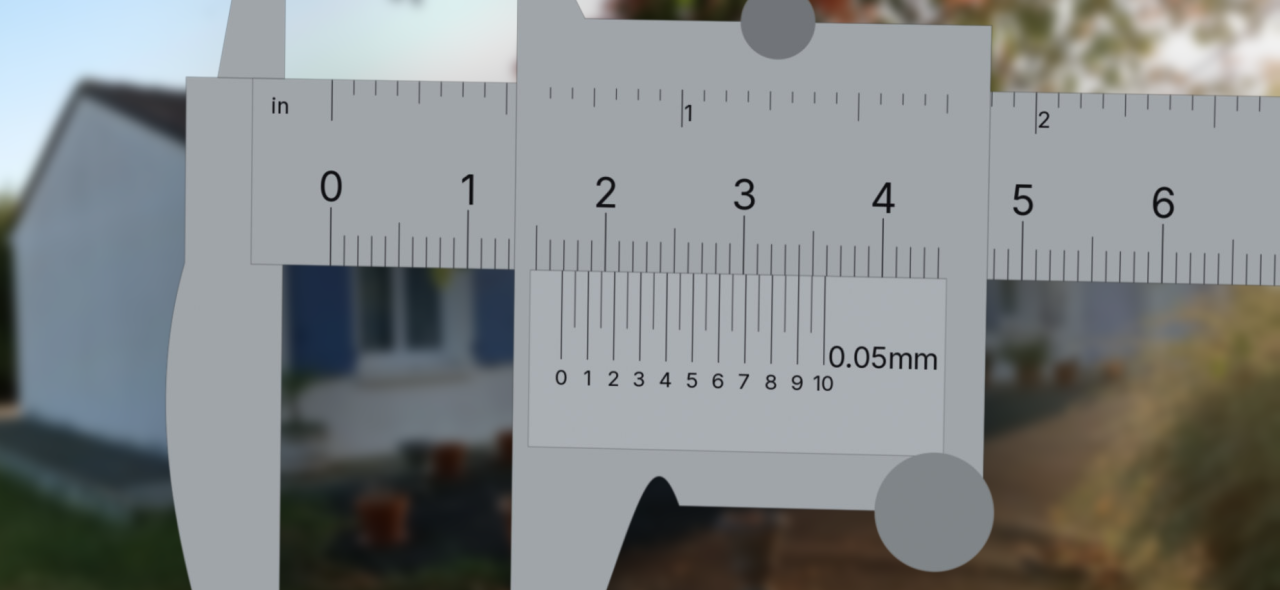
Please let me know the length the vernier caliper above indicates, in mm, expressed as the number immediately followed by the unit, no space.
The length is 16.9mm
